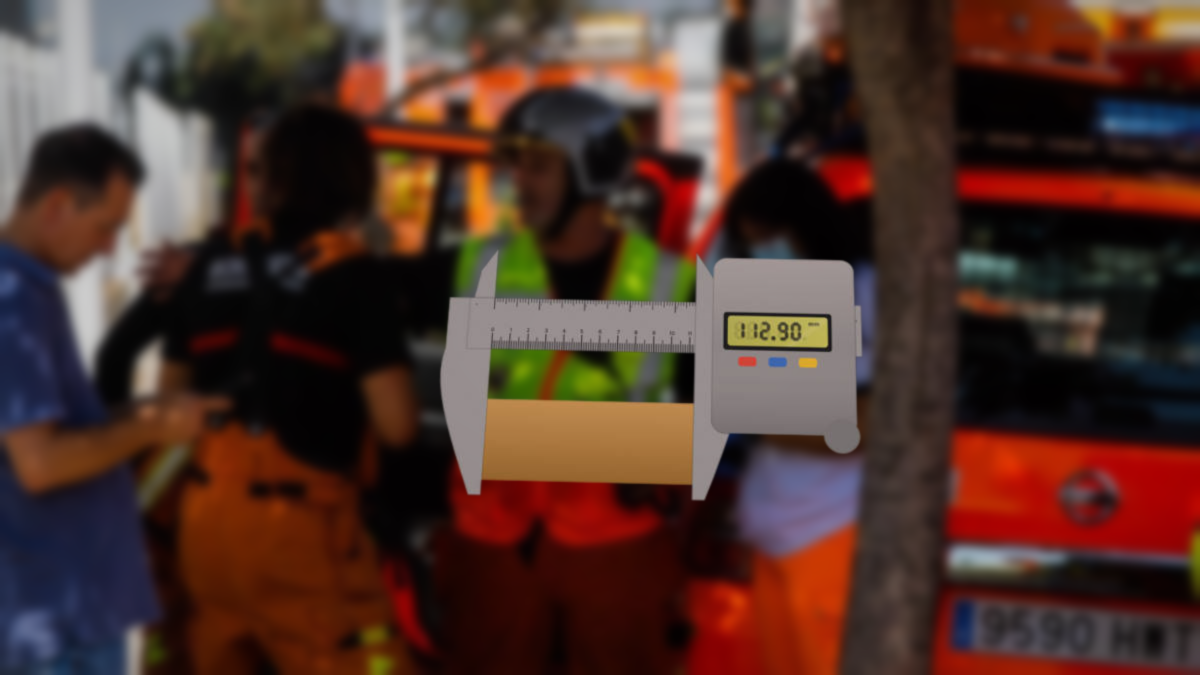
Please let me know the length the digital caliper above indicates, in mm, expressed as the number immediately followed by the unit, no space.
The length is 112.90mm
